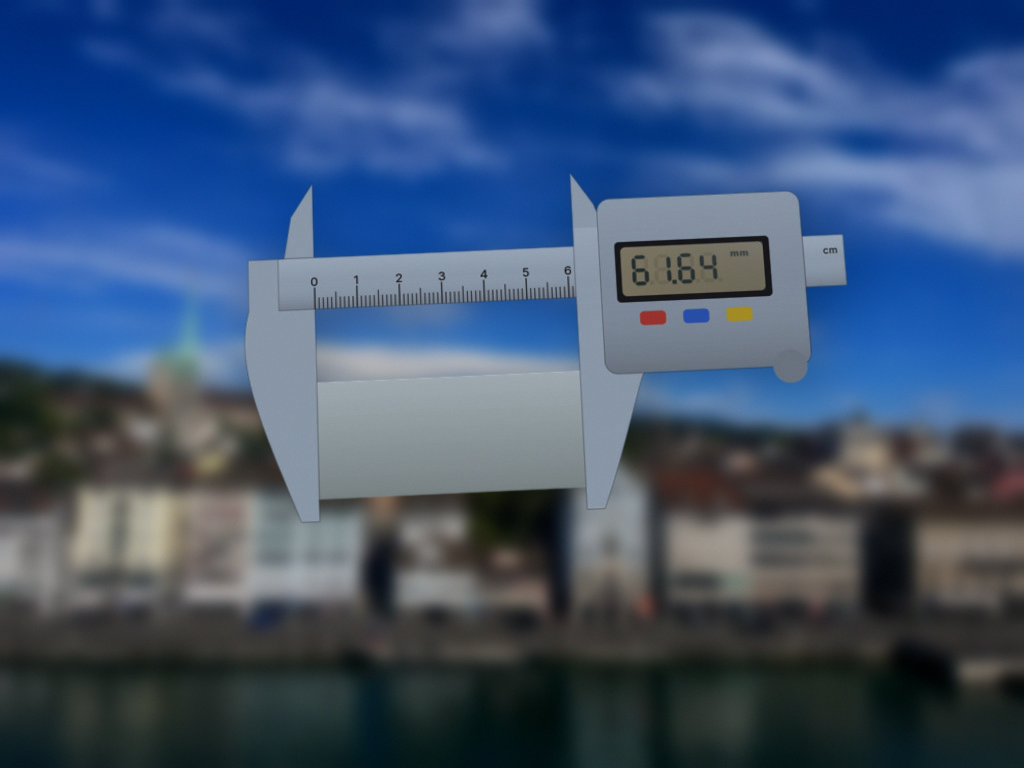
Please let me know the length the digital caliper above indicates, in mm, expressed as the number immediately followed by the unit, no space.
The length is 61.64mm
